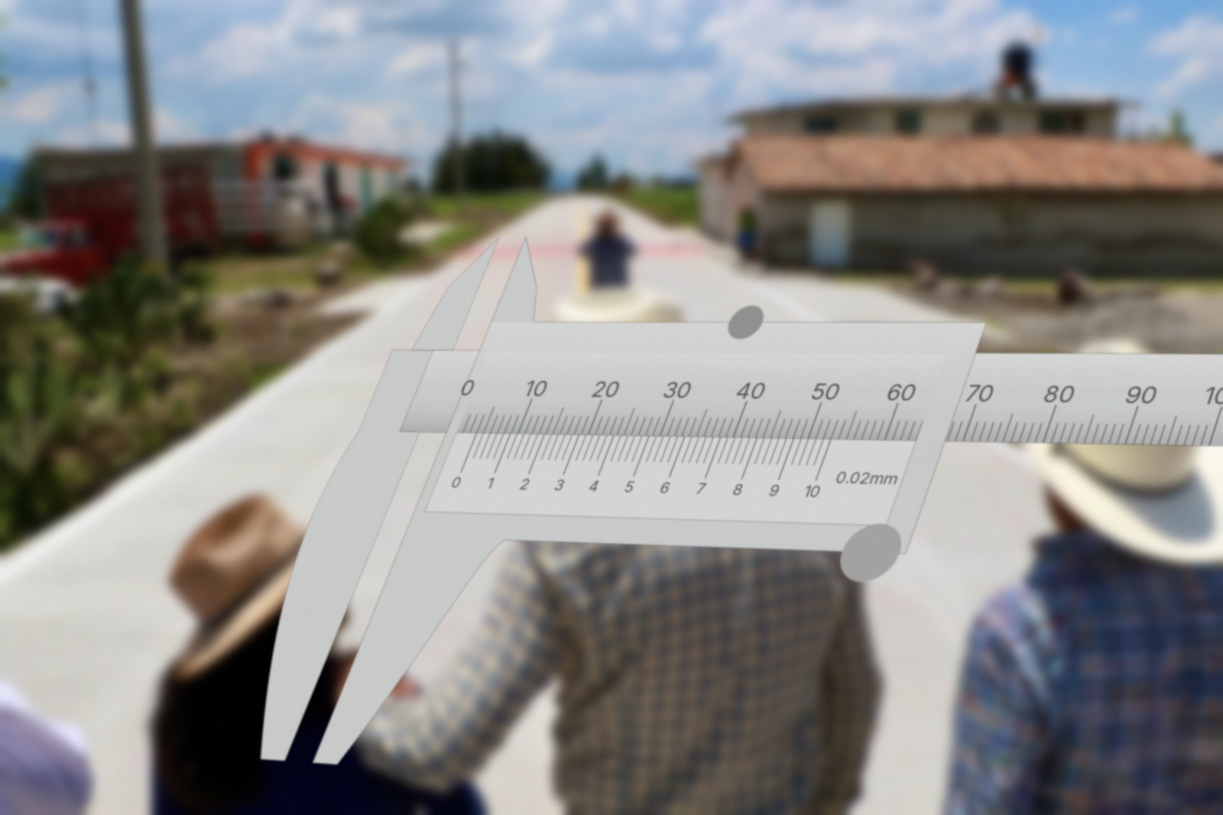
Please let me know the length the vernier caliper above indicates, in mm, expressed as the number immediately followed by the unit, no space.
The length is 4.0mm
